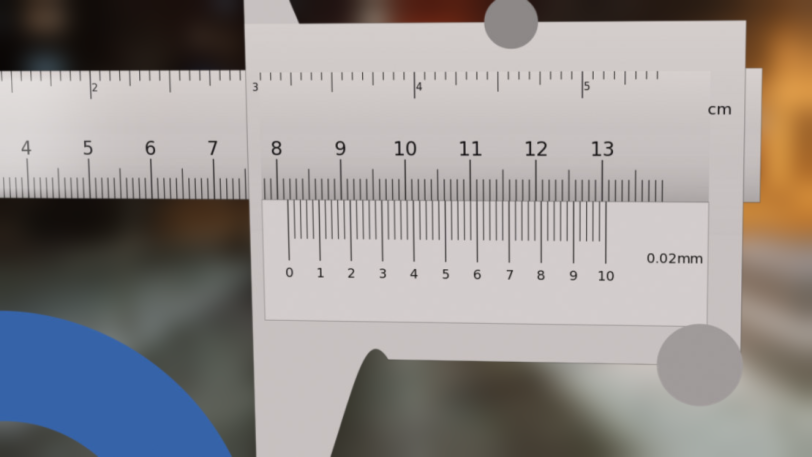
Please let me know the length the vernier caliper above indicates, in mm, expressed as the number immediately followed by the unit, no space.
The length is 81.6mm
